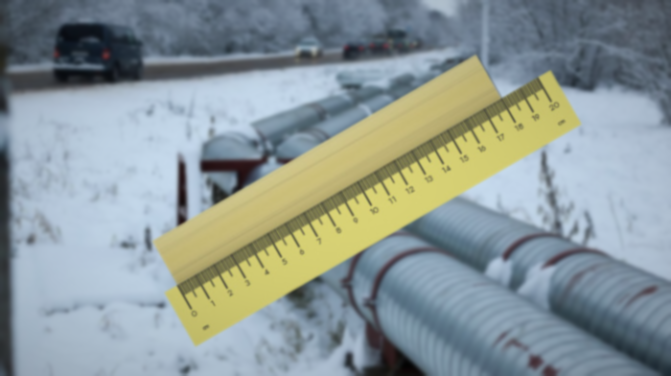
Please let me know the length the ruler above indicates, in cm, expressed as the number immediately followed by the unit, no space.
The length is 18cm
